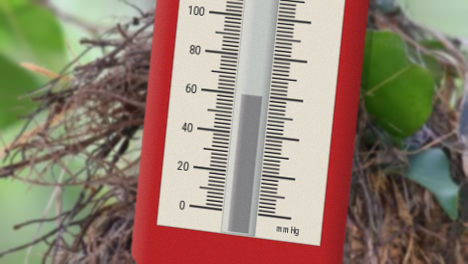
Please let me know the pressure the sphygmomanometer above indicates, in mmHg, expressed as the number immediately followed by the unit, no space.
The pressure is 60mmHg
